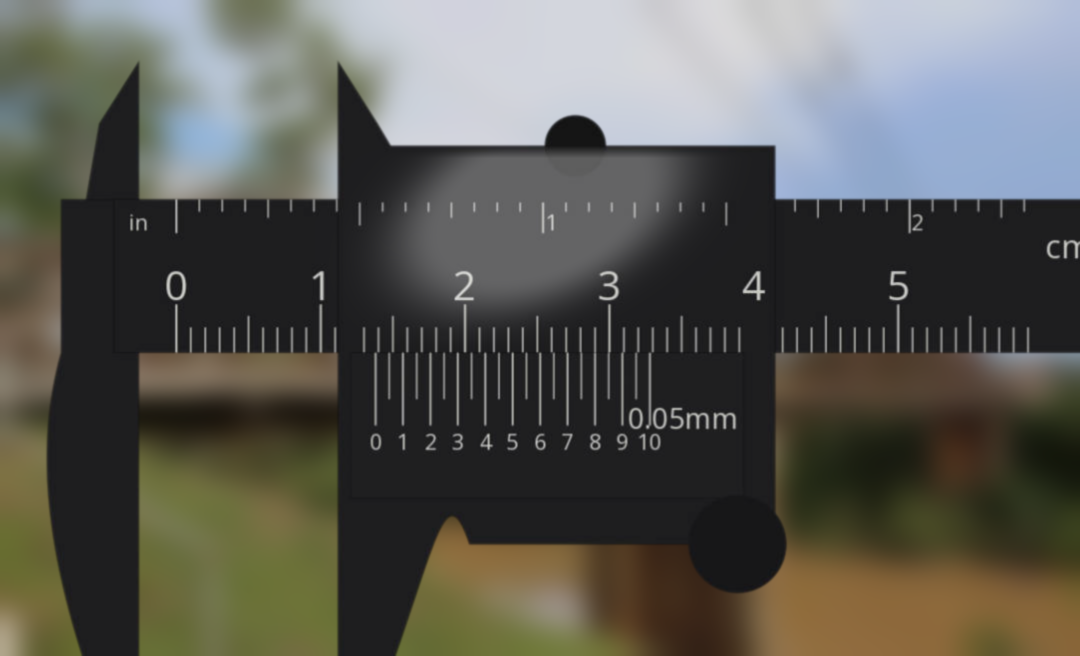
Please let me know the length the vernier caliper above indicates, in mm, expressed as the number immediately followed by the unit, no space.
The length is 13.8mm
